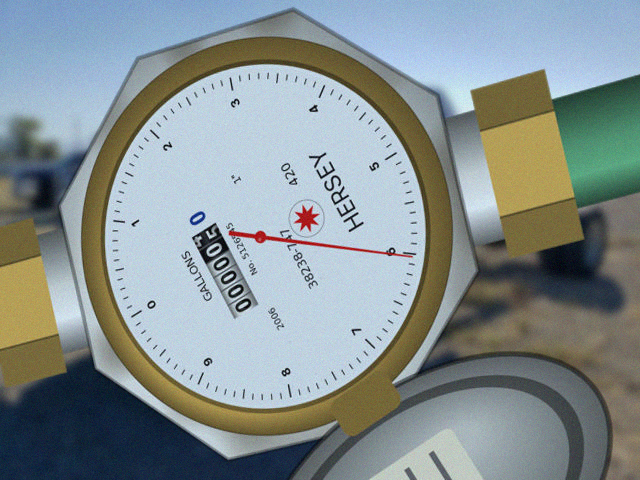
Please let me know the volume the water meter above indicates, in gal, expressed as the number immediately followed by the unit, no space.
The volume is 46.0gal
